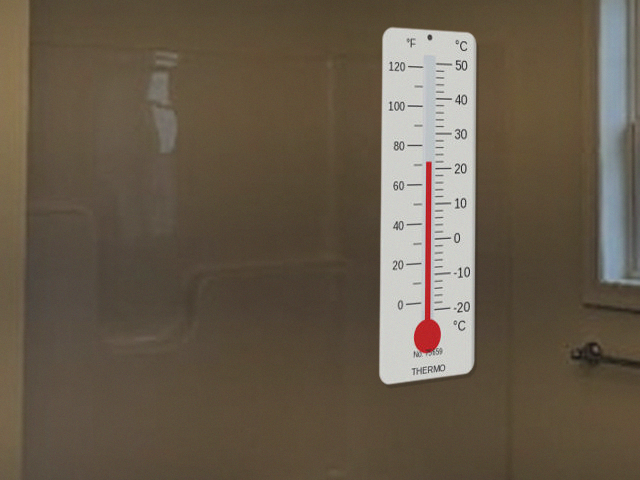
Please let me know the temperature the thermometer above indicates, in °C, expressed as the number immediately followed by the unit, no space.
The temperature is 22°C
